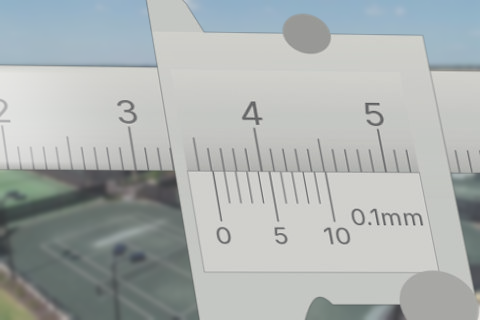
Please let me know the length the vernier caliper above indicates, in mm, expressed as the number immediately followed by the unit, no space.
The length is 36.1mm
